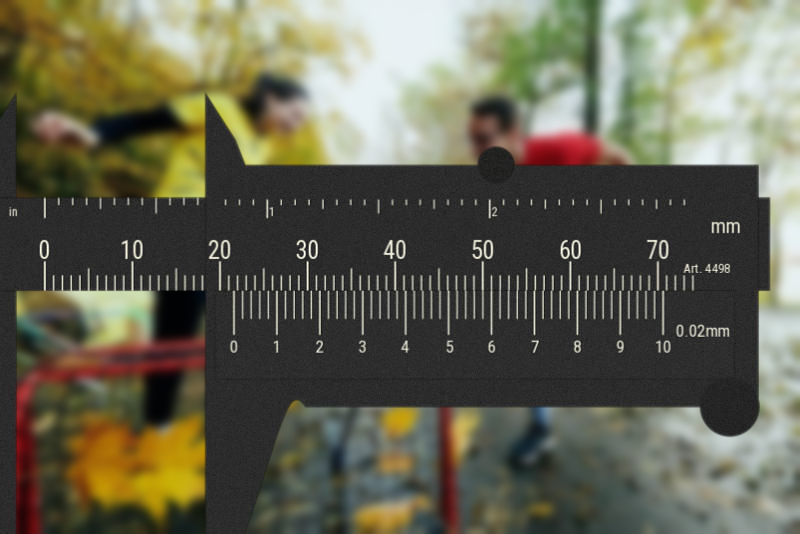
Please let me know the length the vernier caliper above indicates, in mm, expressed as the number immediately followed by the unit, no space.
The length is 21.6mm
